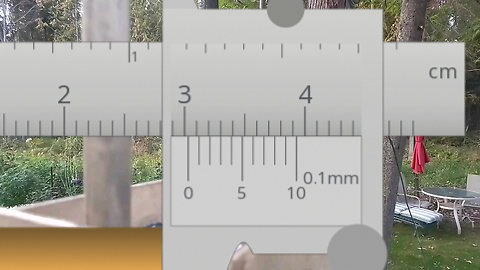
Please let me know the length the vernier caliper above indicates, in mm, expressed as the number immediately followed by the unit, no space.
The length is 30.3mm
